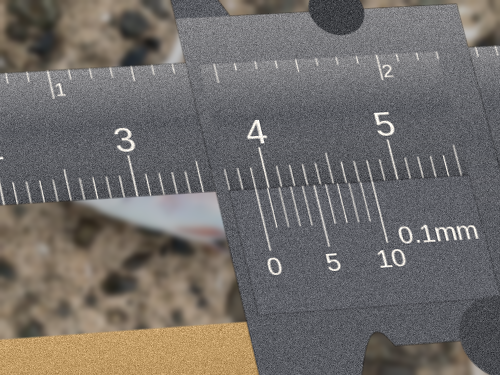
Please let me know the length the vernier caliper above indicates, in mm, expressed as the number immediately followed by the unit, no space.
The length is 39.0mm
